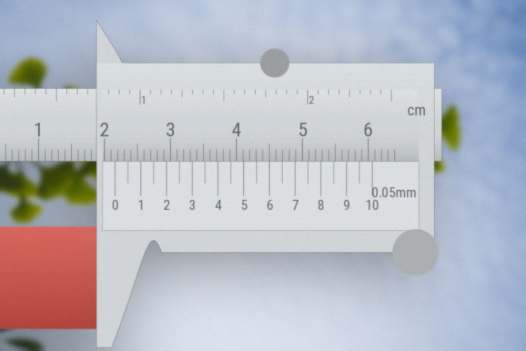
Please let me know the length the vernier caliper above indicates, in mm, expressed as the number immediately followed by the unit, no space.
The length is 21.6mm
